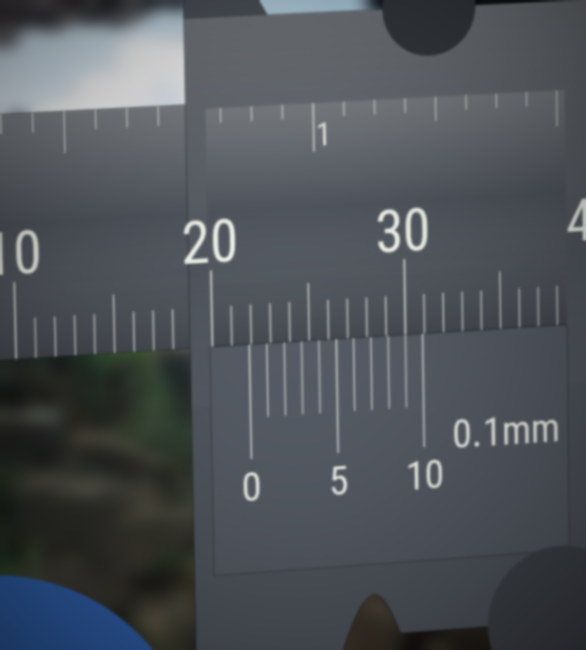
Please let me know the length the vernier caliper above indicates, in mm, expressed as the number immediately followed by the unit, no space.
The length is 21.9mm
